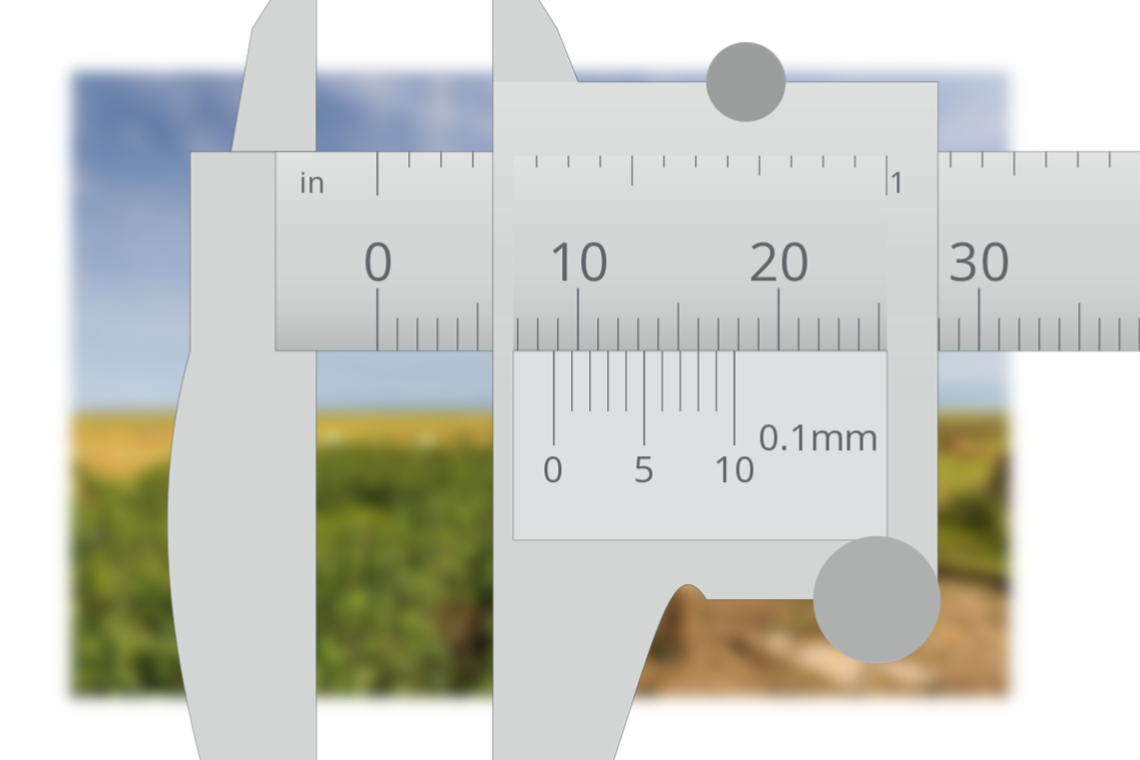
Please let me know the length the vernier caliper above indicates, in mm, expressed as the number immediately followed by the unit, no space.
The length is 8.8mm
